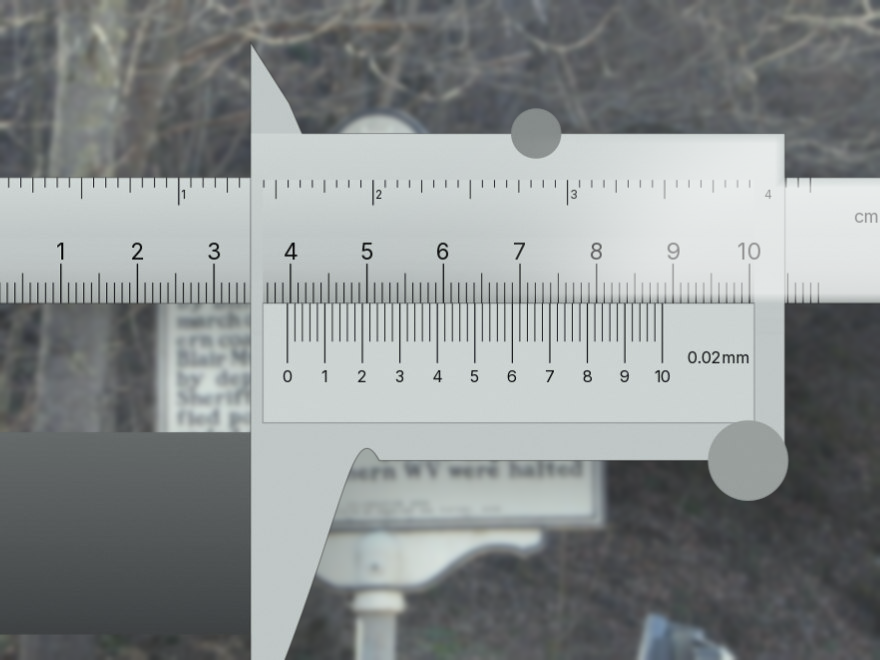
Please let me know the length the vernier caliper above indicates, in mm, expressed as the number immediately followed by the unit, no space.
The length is 39.6mm
